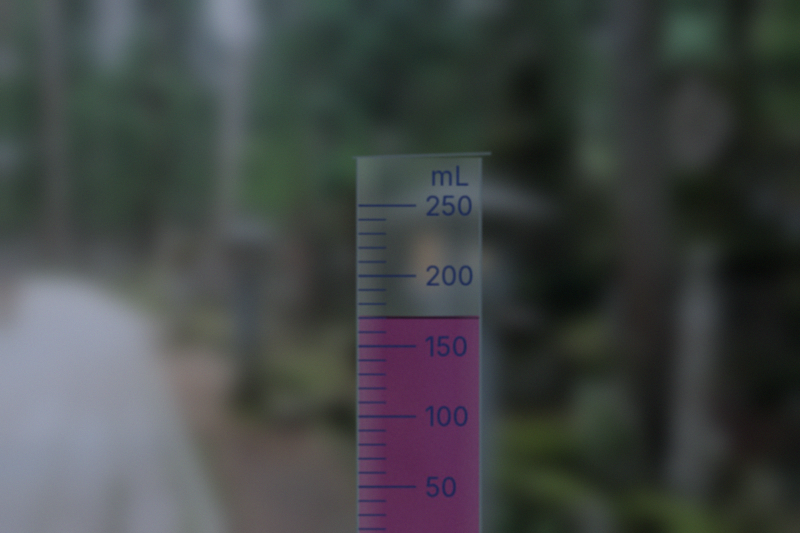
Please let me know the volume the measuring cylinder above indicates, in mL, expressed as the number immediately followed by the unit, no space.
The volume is 170mL
